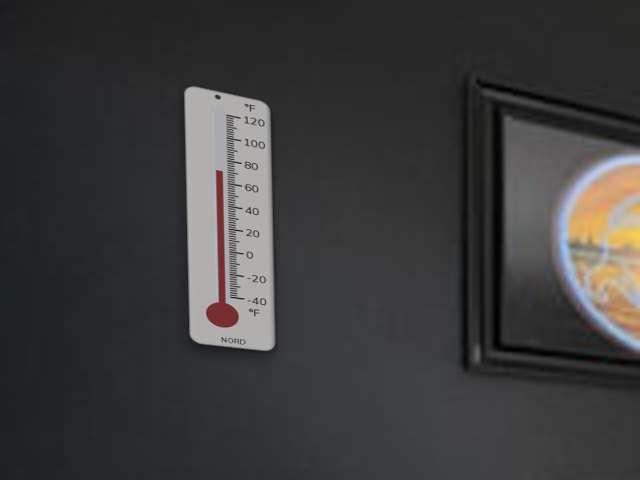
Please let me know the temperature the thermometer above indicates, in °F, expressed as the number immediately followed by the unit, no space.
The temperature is 70°F
